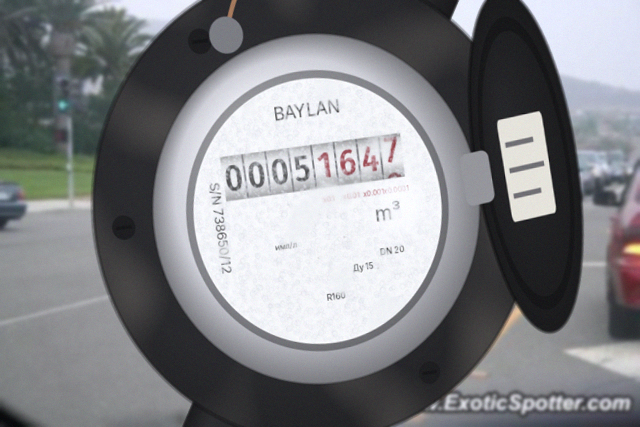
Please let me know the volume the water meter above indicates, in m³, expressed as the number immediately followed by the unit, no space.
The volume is 5.1647m³
